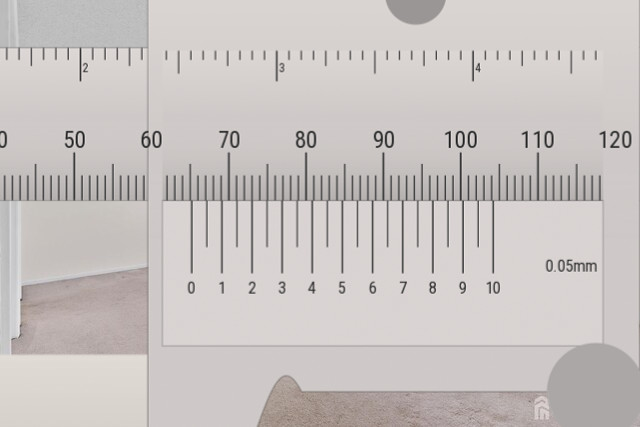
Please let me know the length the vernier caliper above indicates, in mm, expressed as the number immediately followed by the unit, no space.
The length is 65.2mm
